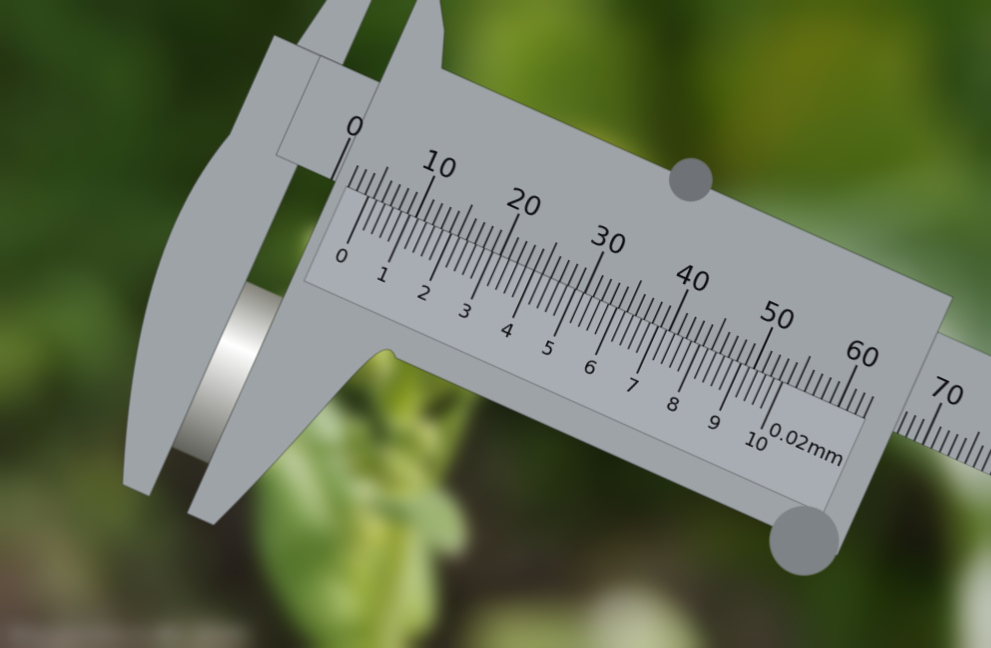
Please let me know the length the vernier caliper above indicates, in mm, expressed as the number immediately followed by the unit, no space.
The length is 4.4mm
